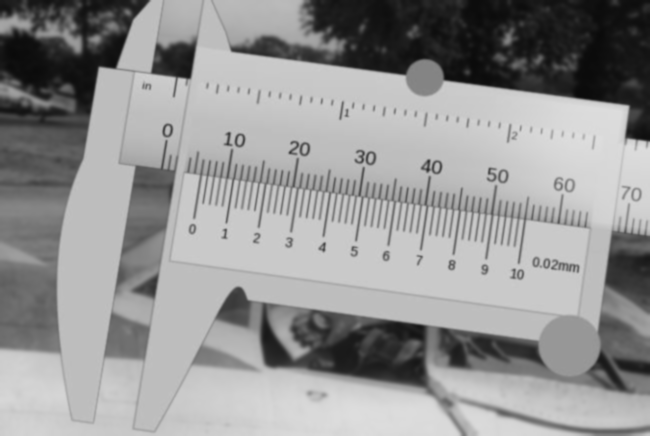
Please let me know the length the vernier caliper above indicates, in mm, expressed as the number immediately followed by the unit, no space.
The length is 6.0mm
